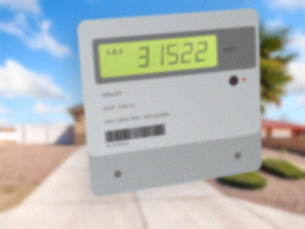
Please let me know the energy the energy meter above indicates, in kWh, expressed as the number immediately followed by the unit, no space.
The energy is 31522kWh
